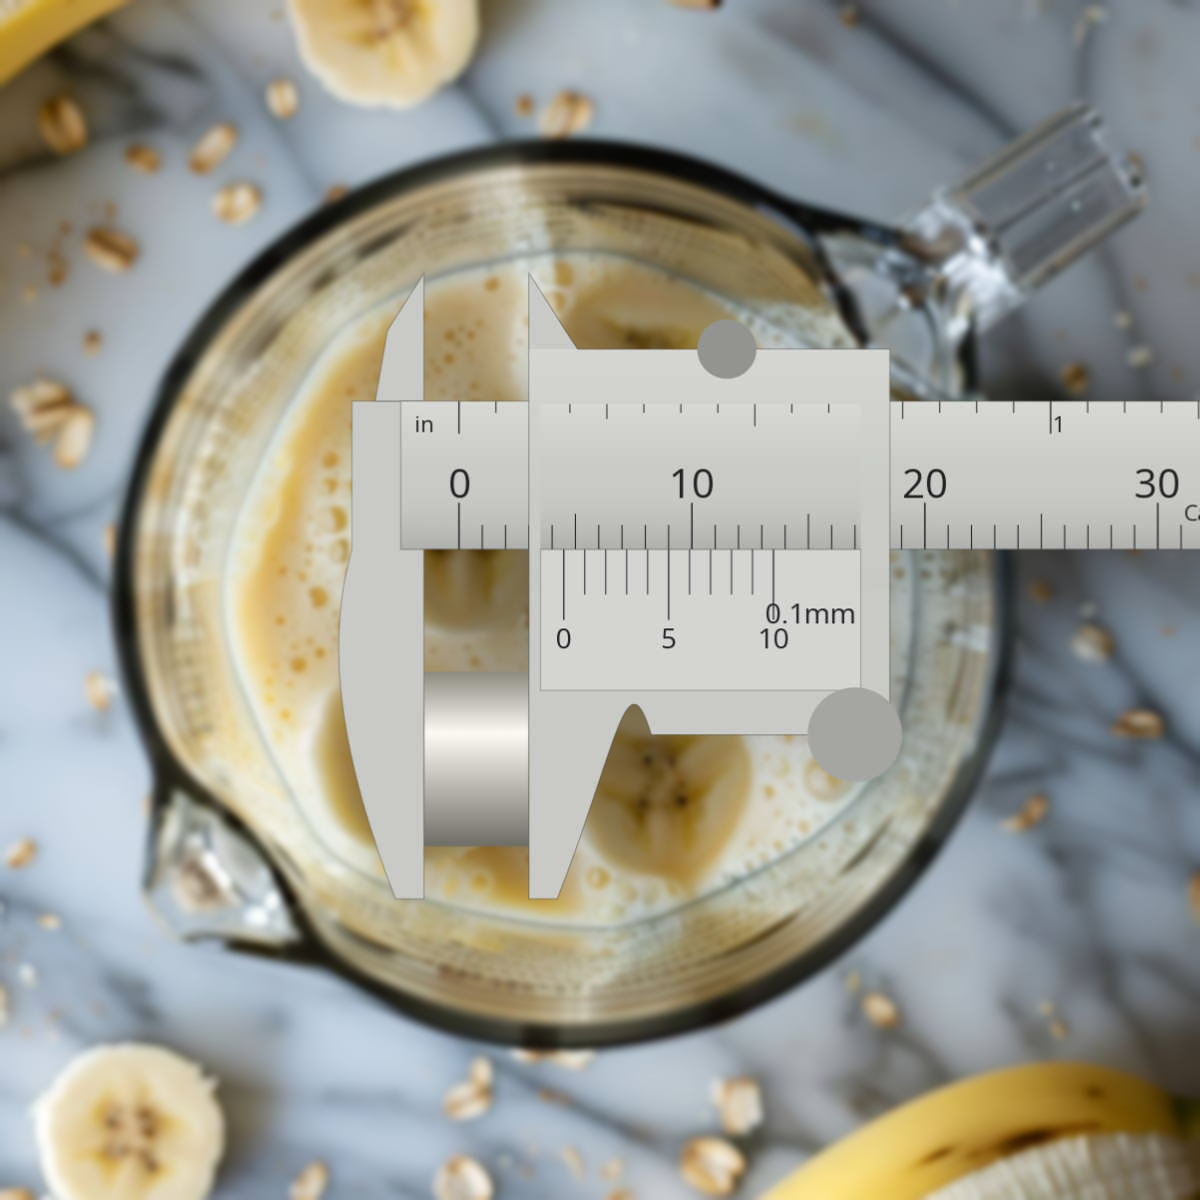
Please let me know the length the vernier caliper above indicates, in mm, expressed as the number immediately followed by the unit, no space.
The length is 4.5mm
